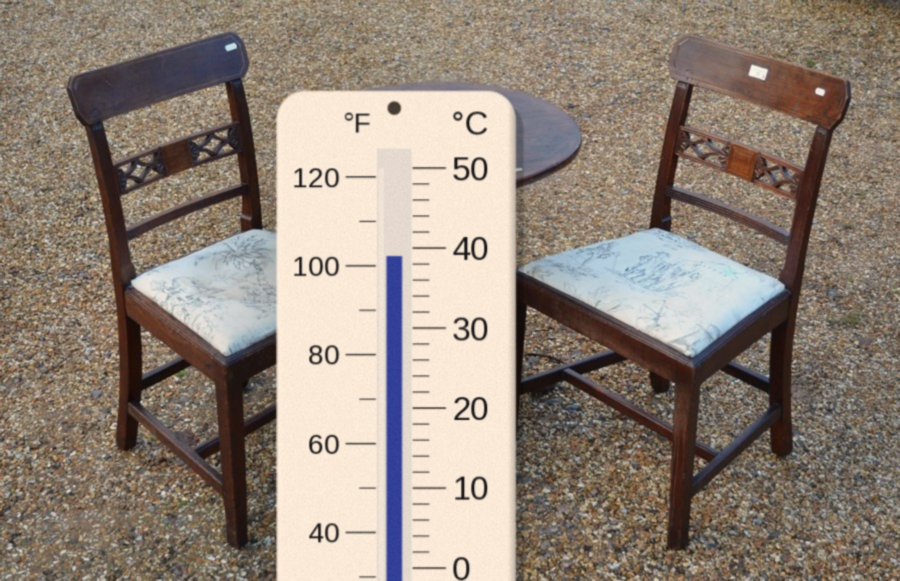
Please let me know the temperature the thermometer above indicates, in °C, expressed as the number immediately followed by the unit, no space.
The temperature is 39°C
